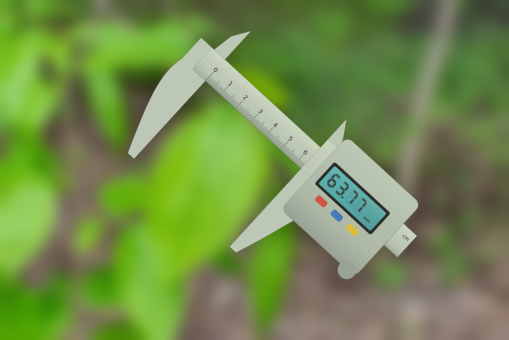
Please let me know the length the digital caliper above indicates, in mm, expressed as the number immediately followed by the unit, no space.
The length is 63.77mm
